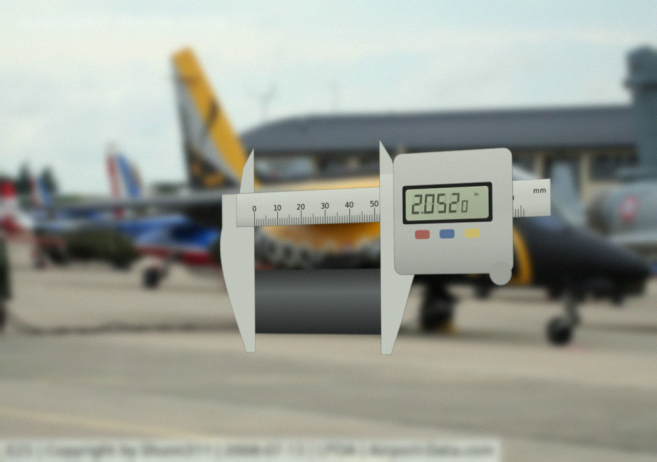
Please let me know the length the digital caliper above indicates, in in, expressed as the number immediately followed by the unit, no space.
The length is 2.0520in
